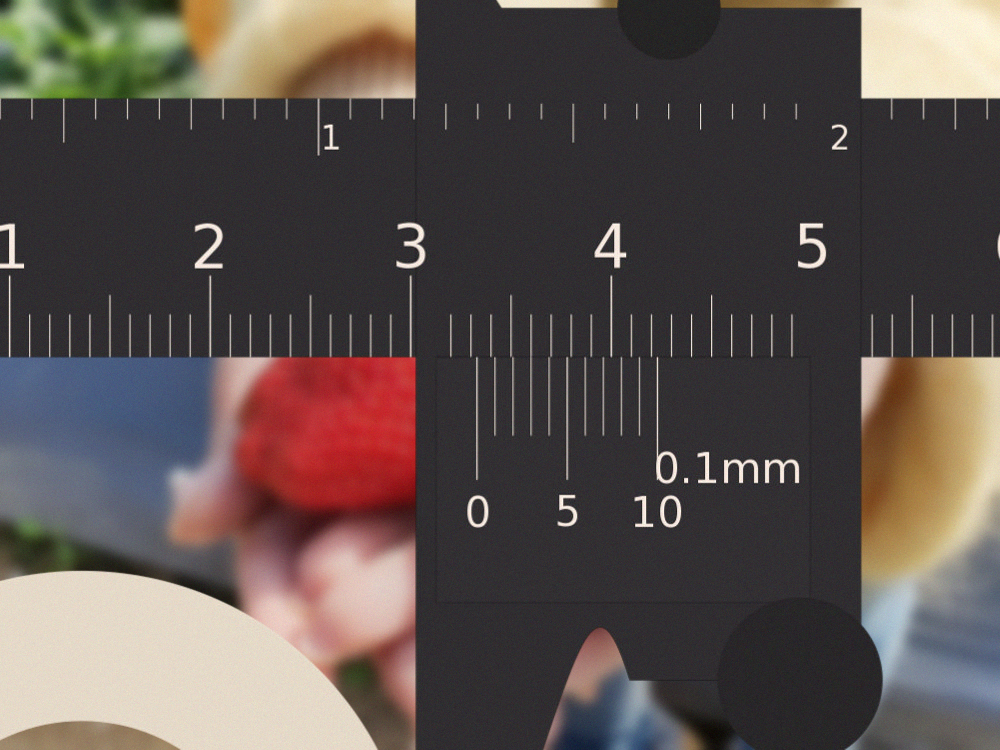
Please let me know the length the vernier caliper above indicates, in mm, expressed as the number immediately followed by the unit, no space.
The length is 33.3mm
